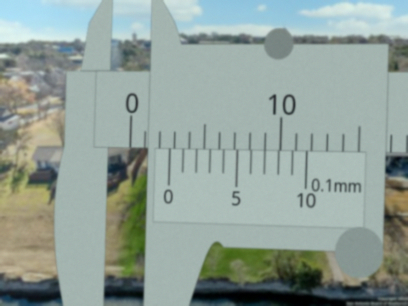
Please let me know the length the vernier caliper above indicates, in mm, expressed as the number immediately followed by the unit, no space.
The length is 2.7mm
